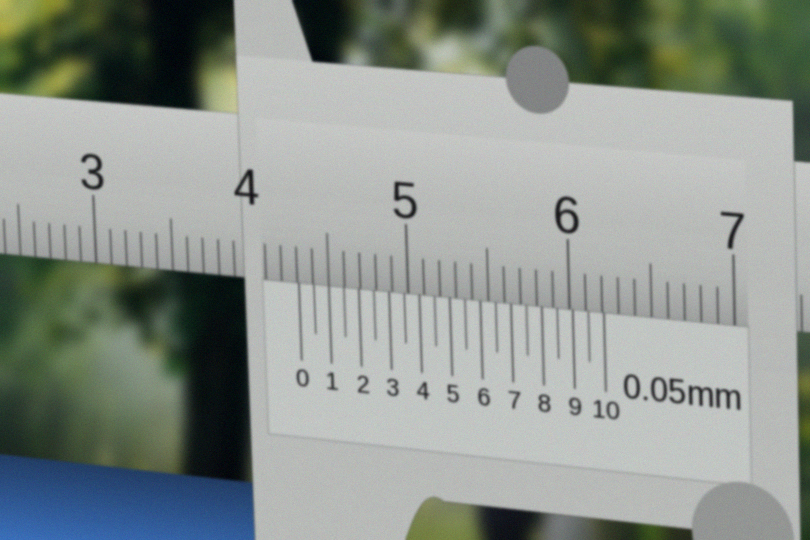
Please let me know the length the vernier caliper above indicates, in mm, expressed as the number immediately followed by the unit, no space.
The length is 43.1mm
